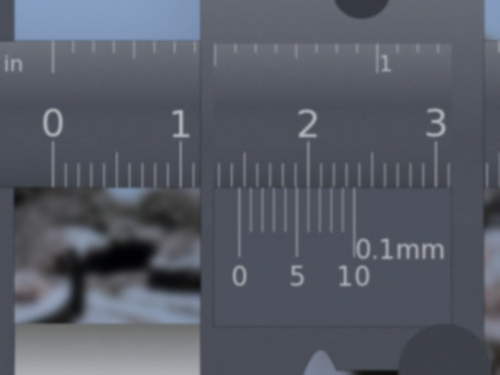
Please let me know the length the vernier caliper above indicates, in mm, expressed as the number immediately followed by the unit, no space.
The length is 14.6mm
